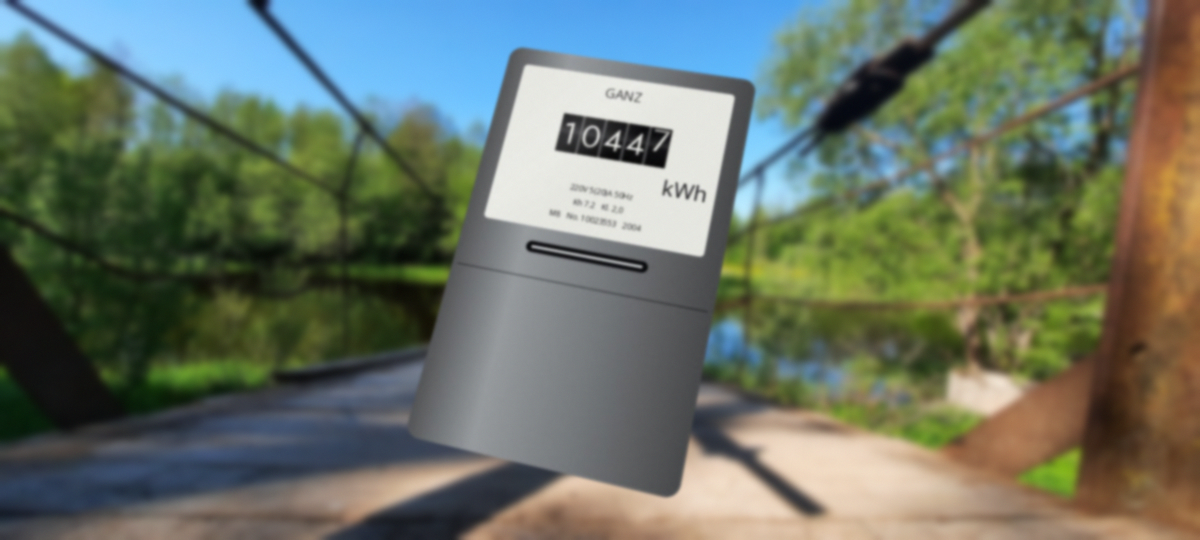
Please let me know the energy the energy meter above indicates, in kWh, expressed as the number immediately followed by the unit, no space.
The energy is 10447kWh
